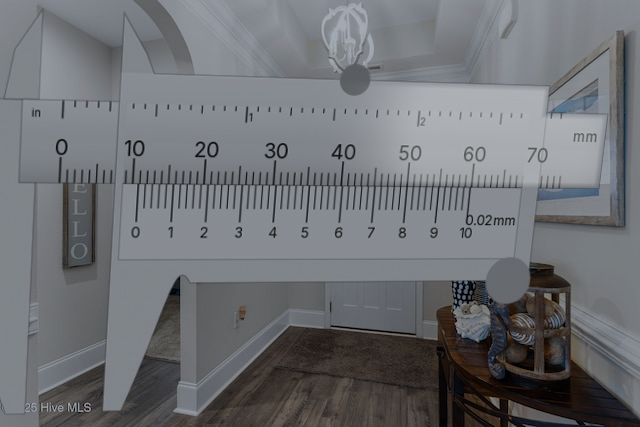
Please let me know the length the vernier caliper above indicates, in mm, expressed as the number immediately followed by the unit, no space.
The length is 10.8mm
